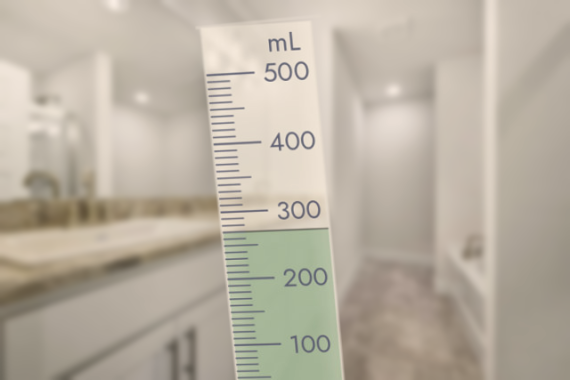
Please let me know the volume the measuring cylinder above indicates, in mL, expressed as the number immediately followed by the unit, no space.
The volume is 270mL
